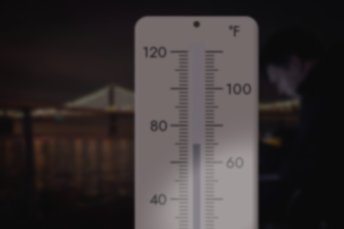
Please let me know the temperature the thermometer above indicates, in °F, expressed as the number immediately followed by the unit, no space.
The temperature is 70°F
